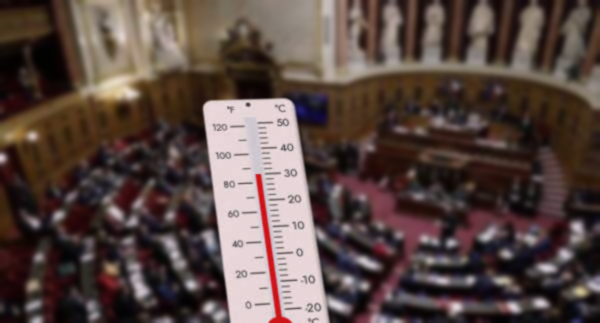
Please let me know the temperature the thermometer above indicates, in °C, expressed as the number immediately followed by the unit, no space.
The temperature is 30°C
